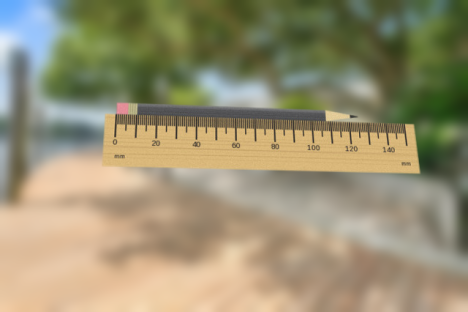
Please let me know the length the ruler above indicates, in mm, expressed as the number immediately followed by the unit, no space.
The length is 125mm
